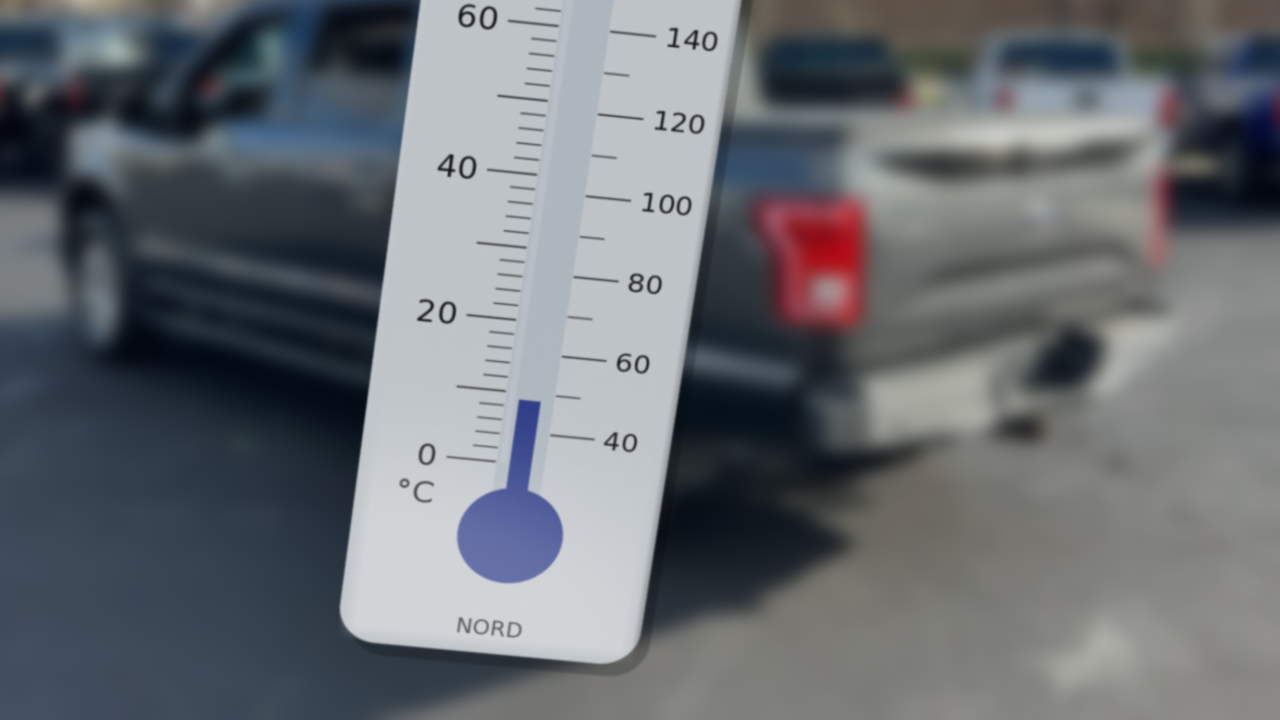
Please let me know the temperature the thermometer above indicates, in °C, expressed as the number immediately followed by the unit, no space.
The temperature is 9°C
